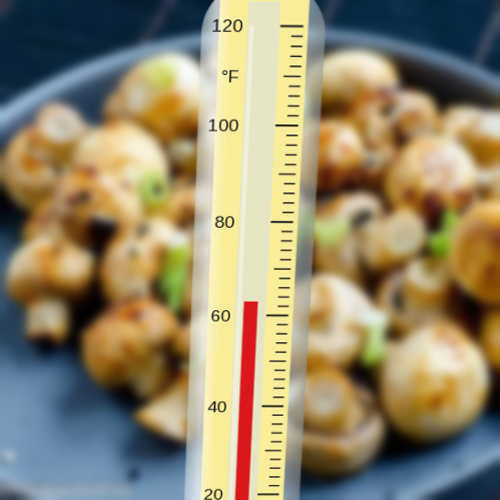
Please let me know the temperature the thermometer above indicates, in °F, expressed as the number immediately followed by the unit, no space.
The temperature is 63°F
